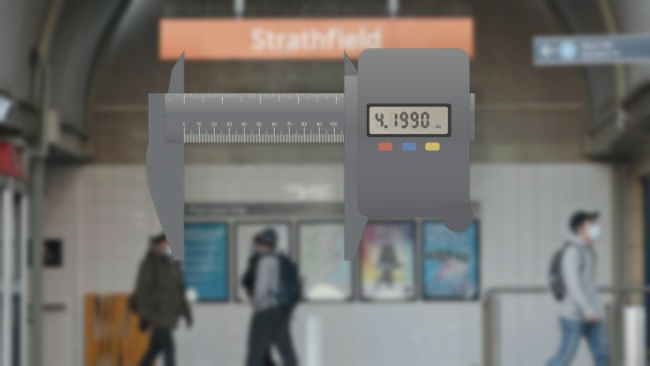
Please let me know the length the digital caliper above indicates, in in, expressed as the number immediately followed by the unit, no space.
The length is 4.1990in
